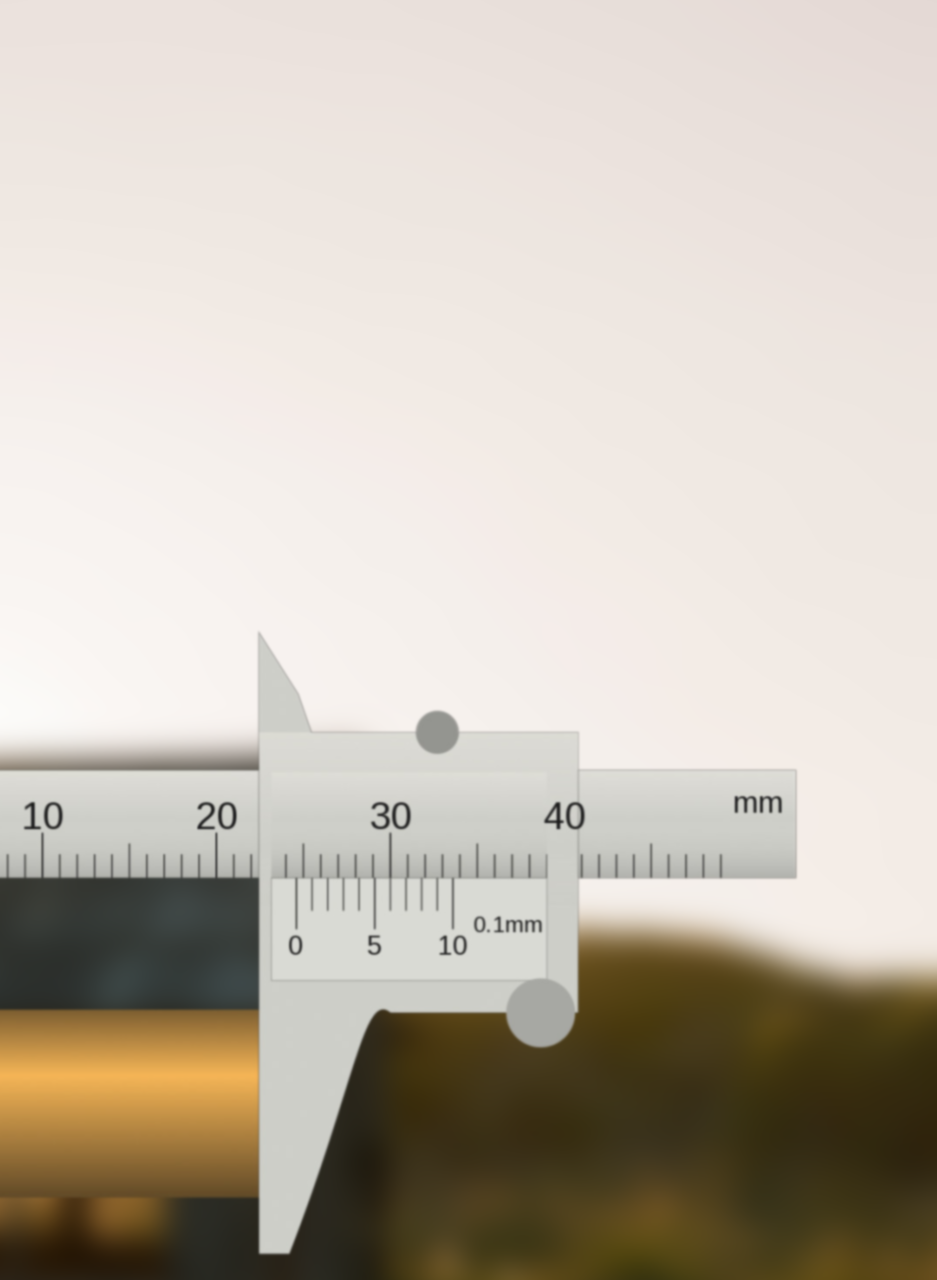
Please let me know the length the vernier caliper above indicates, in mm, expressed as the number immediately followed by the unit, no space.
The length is 24.6mm
